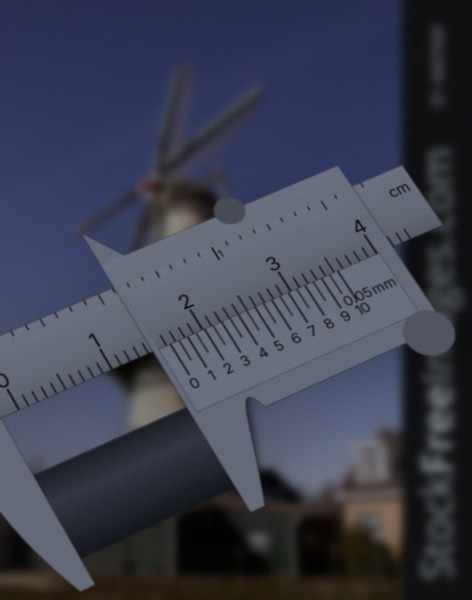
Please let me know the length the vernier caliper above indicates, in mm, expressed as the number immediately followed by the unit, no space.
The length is 16.4mm
